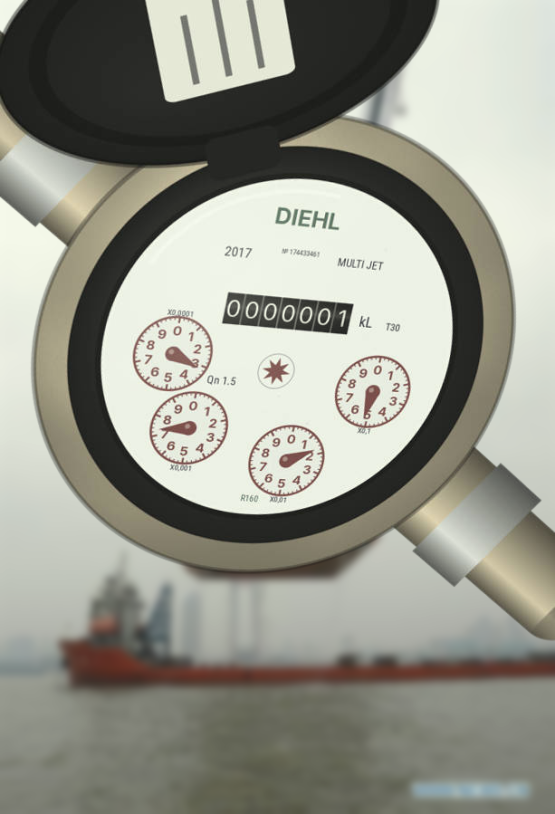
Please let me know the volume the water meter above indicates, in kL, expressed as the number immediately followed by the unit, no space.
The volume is 1.5173kL
